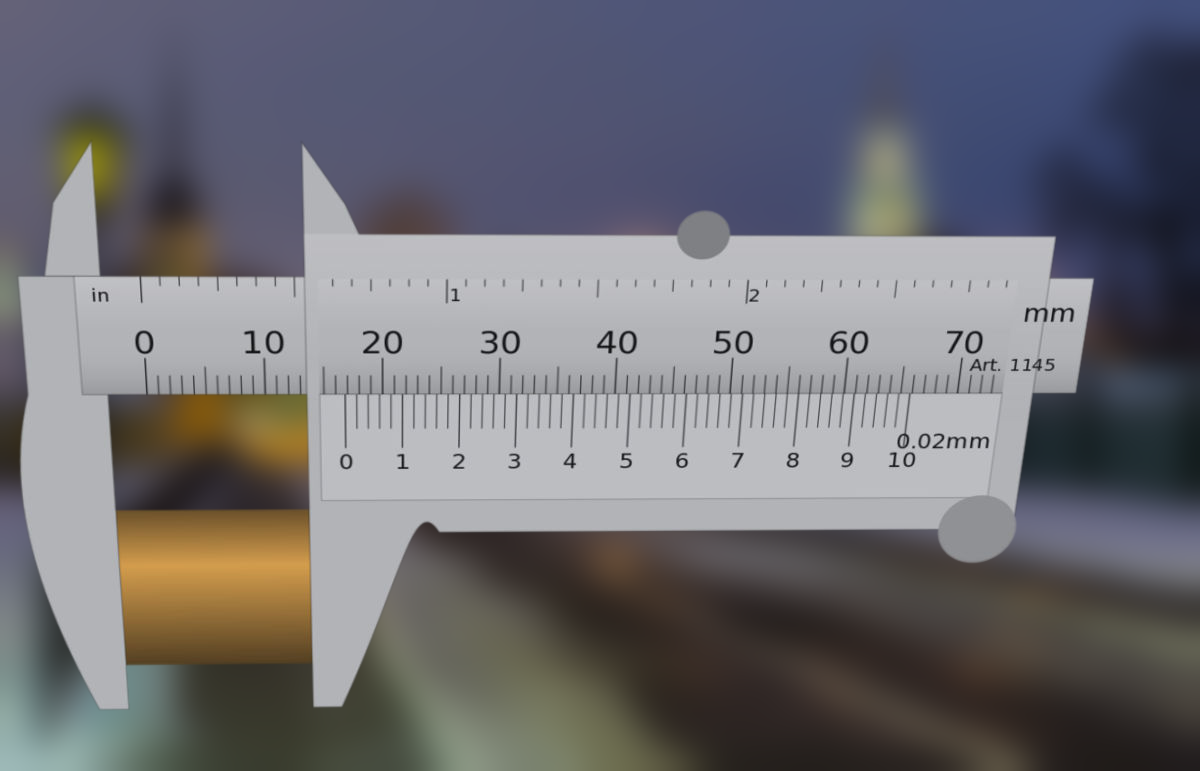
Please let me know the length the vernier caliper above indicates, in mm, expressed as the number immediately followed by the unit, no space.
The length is 16.8mm
